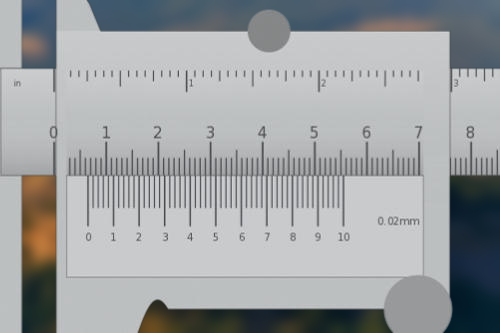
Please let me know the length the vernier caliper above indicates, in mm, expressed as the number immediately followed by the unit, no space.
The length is 6.5mm
